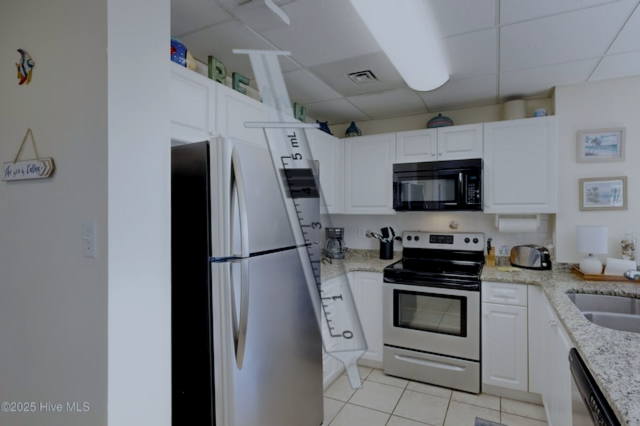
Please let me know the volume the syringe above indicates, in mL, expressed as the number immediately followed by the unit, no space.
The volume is 3.8mL
